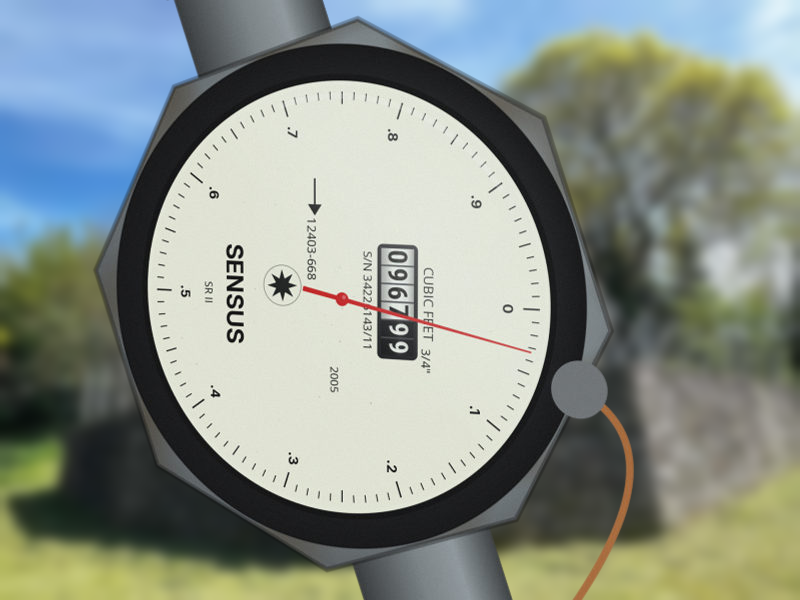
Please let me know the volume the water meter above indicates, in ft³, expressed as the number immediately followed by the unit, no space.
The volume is 96799.03ft³
